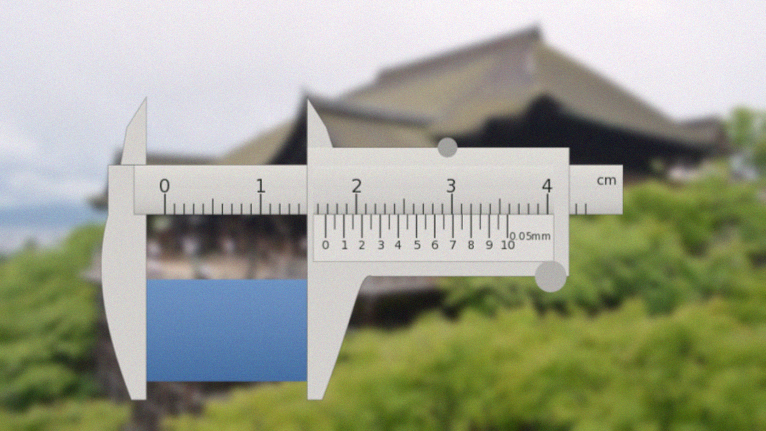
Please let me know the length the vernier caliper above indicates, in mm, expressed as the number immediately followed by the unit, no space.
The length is 16.8mm
